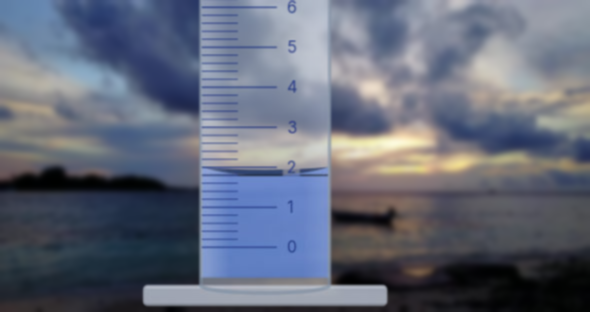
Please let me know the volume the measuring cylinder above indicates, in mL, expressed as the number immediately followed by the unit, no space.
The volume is 1.8mL
